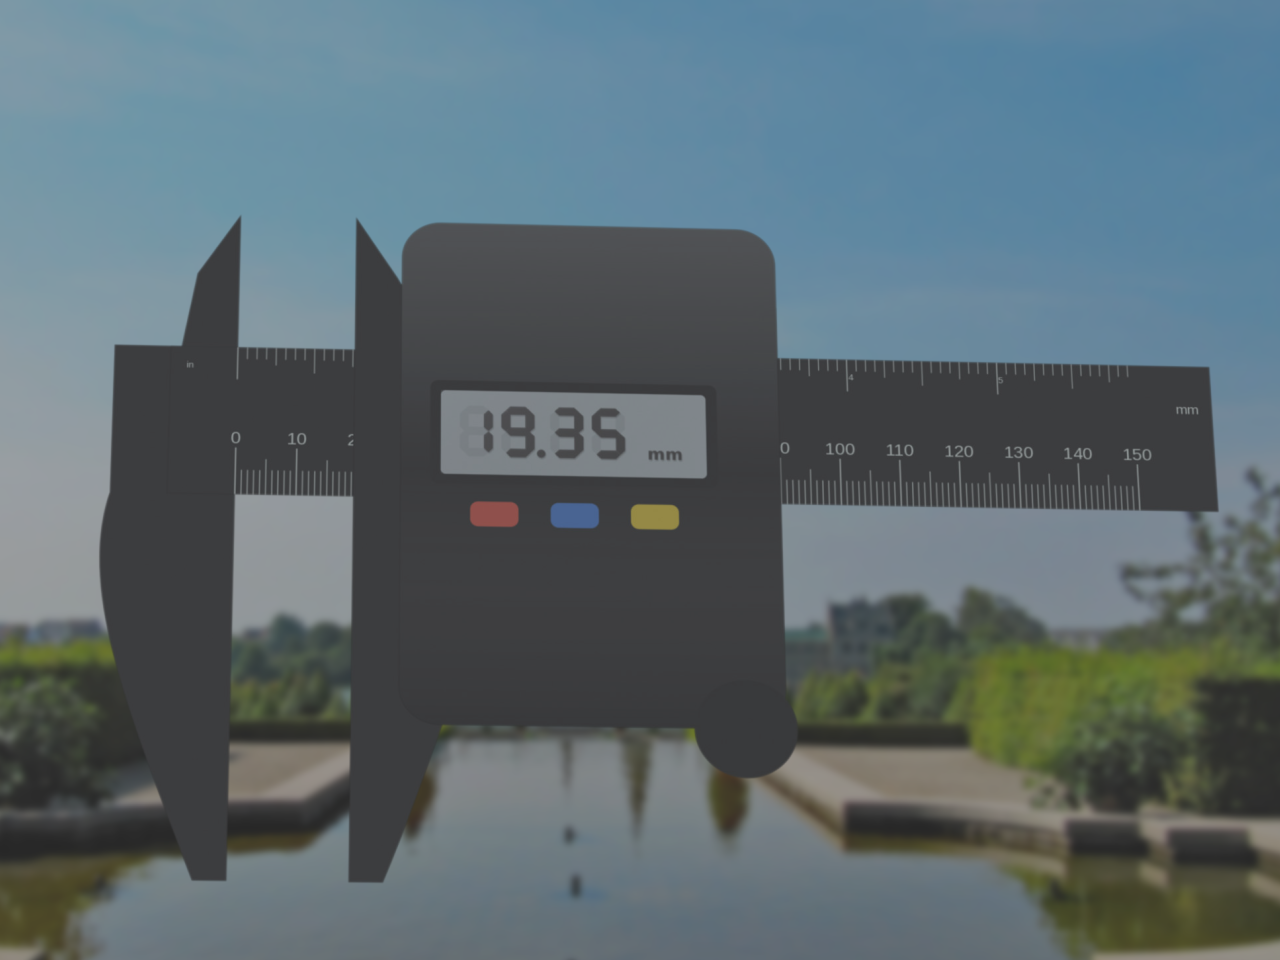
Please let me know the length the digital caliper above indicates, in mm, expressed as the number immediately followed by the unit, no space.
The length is 19.35mm
